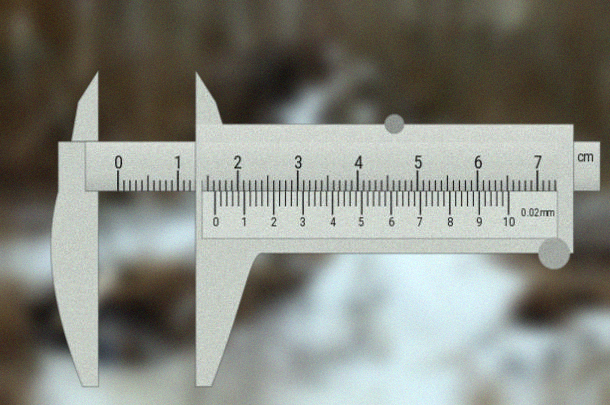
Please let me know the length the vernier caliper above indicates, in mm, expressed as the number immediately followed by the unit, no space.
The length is 16.2mm
